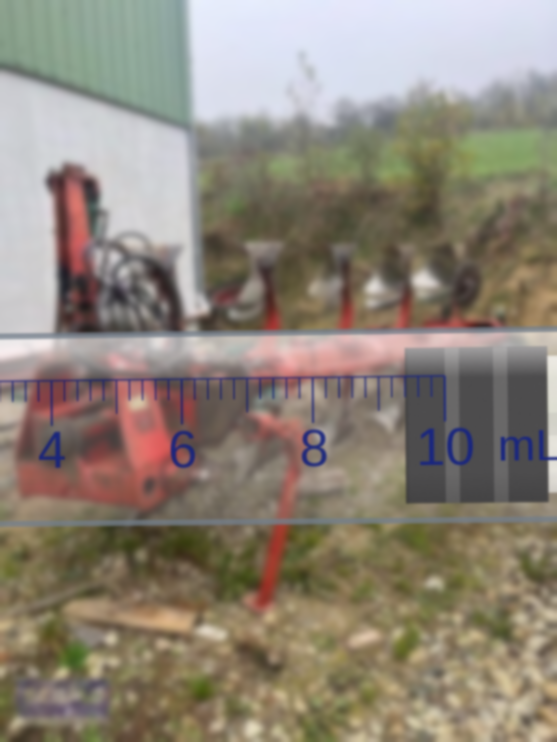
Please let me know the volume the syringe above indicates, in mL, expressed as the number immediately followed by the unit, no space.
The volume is 9.4mL
